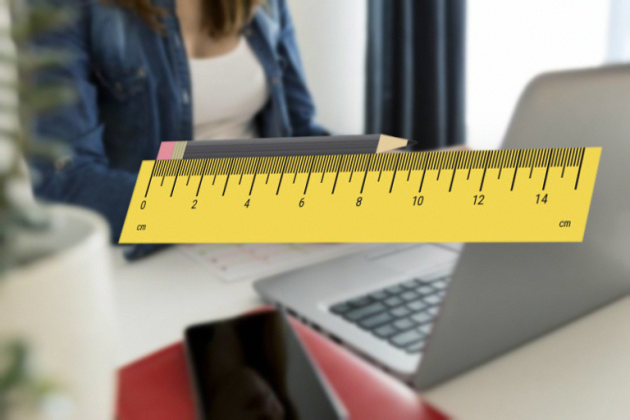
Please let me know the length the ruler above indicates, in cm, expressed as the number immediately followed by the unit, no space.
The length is 9.5cm
